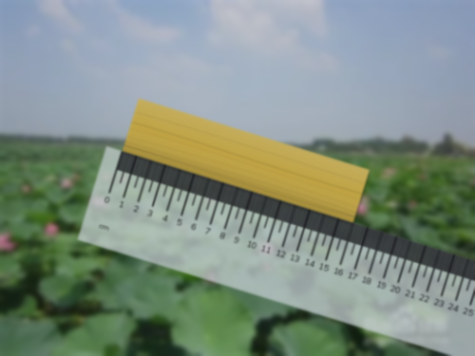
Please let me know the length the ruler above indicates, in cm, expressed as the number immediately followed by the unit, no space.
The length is 16cm
